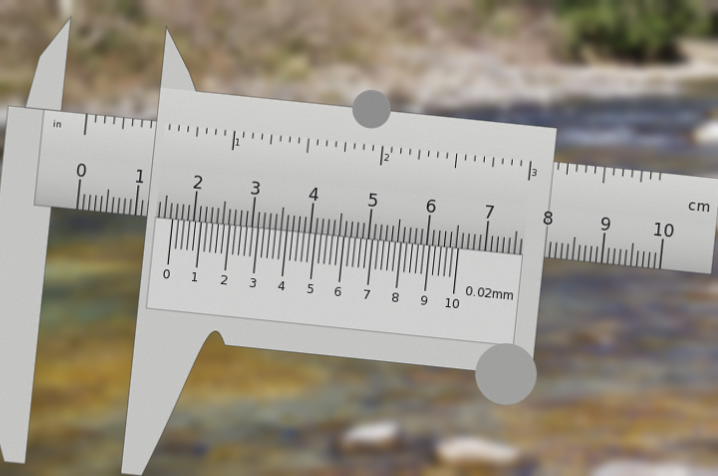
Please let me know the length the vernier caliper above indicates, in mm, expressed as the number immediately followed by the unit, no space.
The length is 16.4mm
